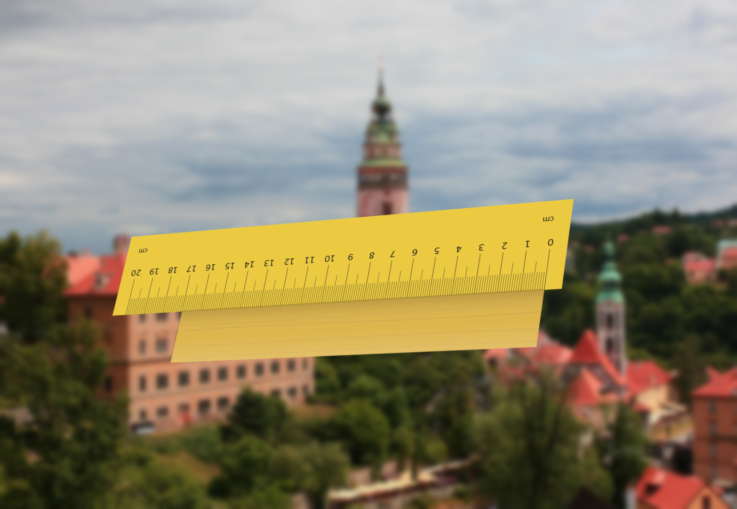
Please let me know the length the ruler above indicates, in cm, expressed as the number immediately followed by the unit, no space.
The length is 17cm
